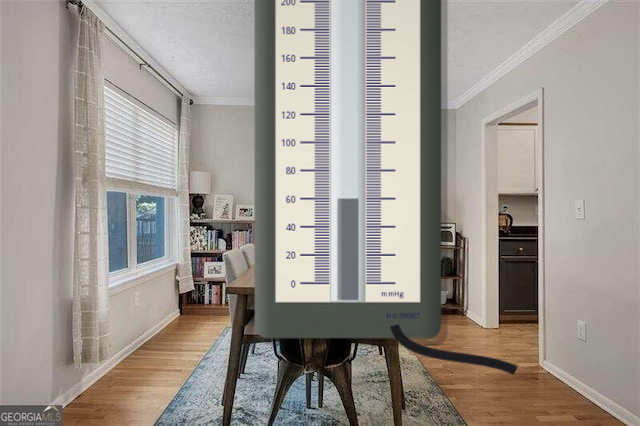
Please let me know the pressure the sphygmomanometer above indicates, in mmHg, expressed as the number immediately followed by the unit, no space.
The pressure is 60mmHg
